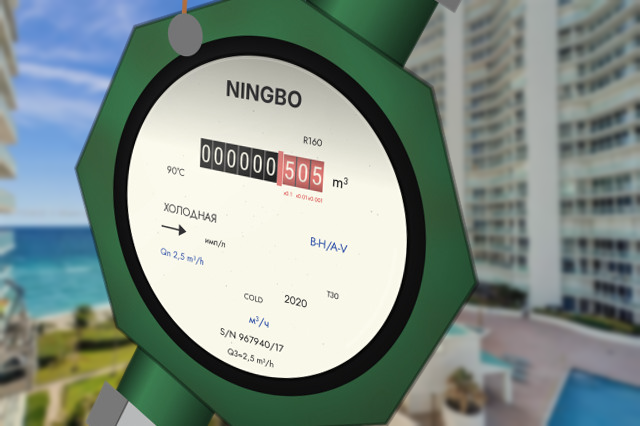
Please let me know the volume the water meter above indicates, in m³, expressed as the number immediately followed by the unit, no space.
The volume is 0.505m³
